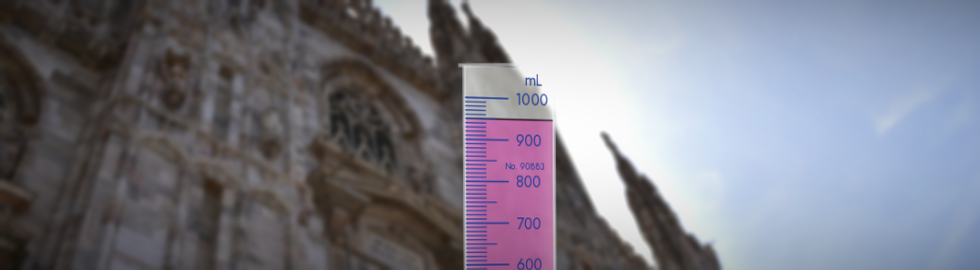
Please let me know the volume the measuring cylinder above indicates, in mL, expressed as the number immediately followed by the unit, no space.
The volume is 950mL
